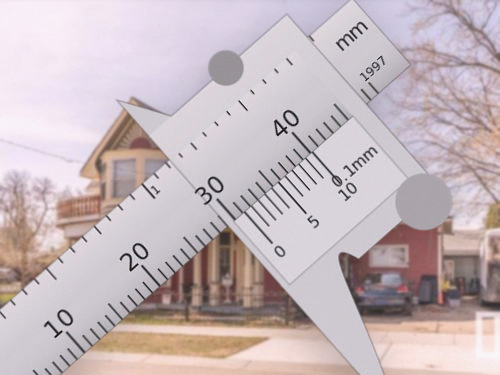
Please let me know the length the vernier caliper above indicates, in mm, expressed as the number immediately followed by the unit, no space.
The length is 31.2mm
